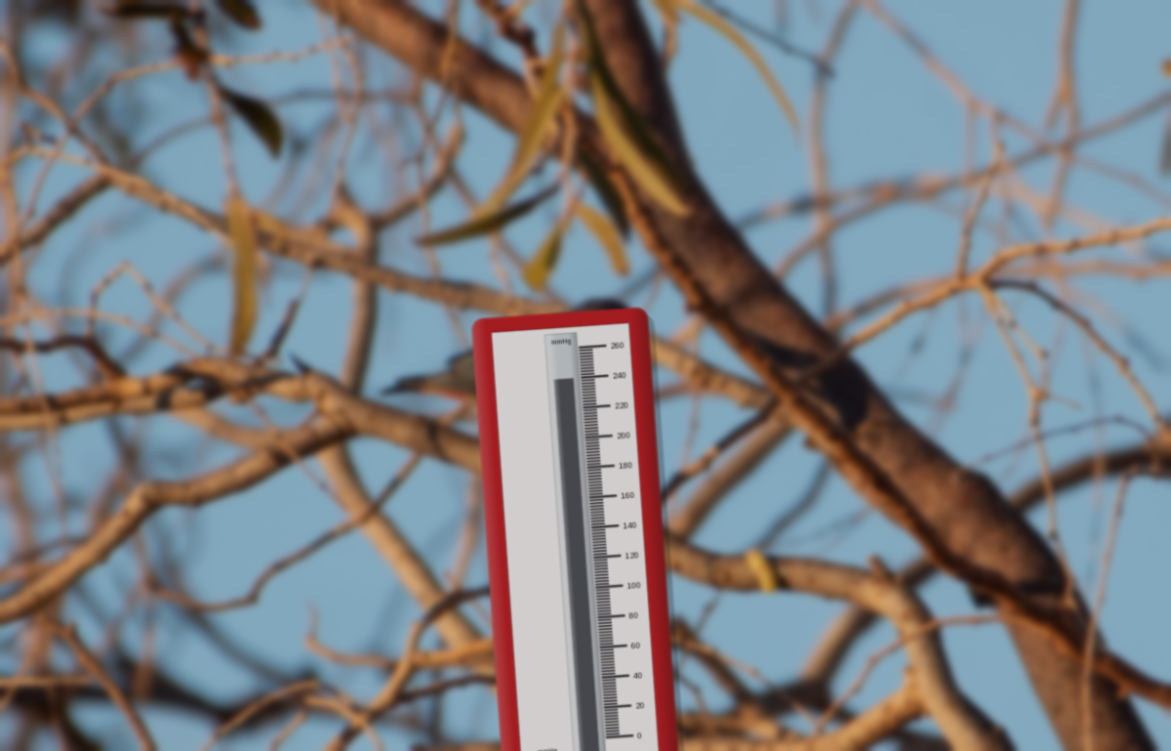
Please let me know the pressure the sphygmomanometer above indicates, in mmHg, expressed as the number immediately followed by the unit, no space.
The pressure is 240mmHg
